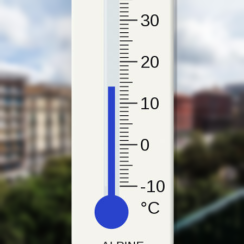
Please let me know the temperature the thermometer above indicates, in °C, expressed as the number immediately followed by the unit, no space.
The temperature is 14°C
